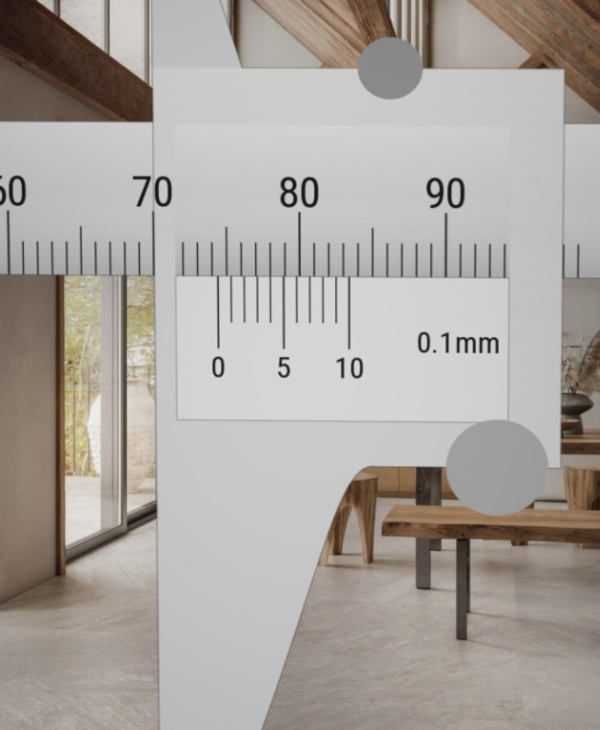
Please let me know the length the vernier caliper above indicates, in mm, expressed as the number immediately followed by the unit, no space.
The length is 74.4mm
